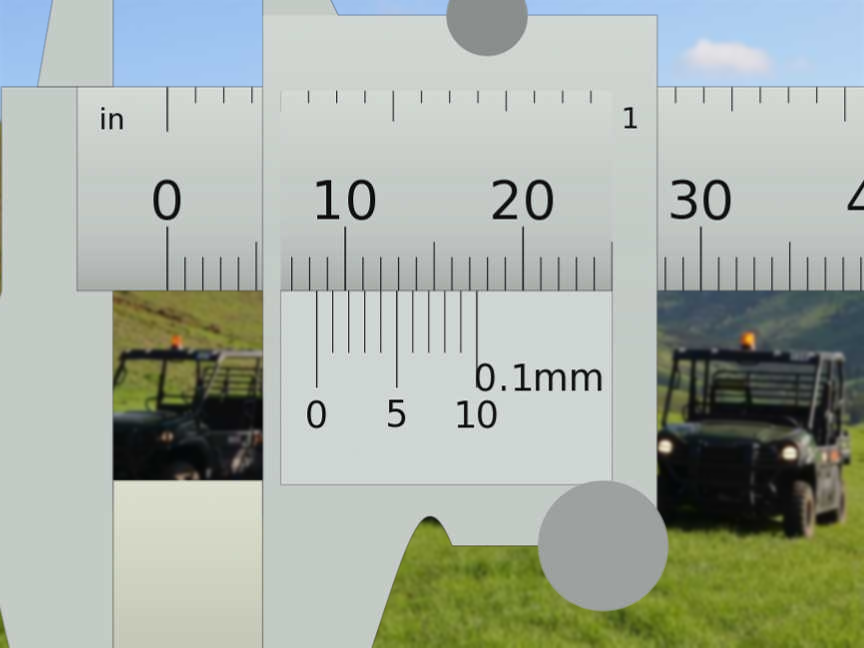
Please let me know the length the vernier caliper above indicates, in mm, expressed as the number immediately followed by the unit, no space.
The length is 8.4mm
